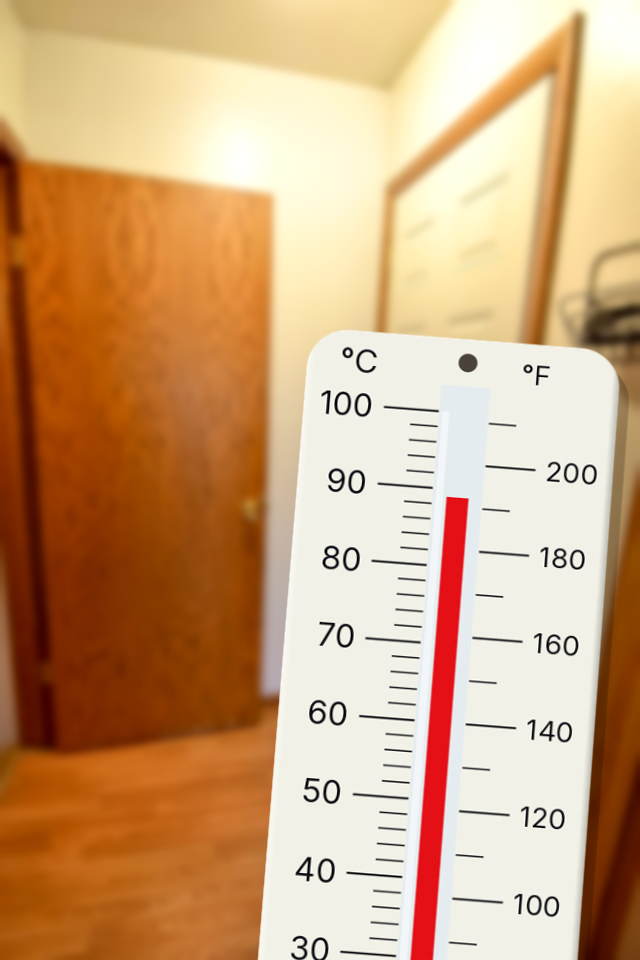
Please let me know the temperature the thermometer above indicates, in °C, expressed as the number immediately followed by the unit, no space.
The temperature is 89°C
